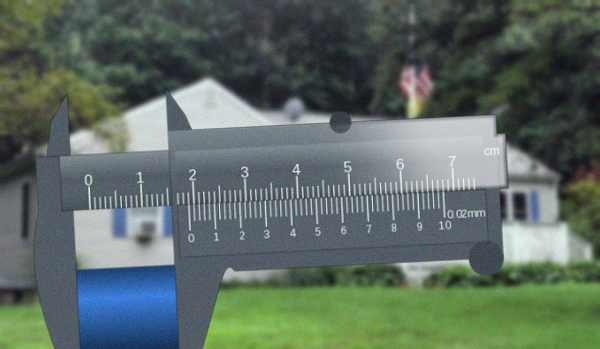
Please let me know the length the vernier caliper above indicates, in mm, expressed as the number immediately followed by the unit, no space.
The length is 19.0mm
